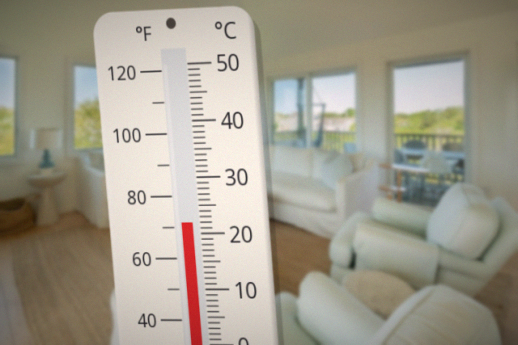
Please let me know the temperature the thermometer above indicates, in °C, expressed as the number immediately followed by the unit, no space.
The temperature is 22°C
